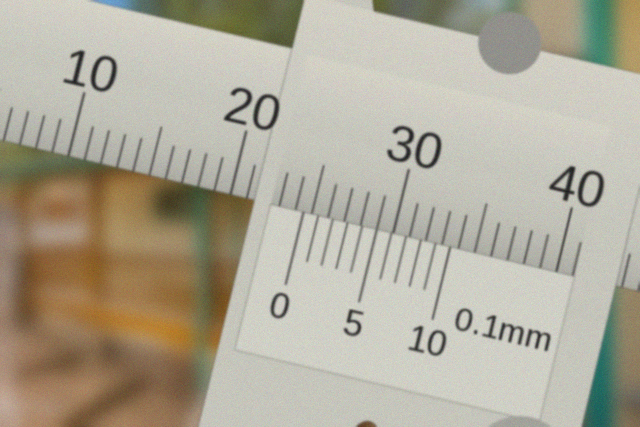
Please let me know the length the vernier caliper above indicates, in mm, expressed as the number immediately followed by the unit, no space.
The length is 24.5mm
